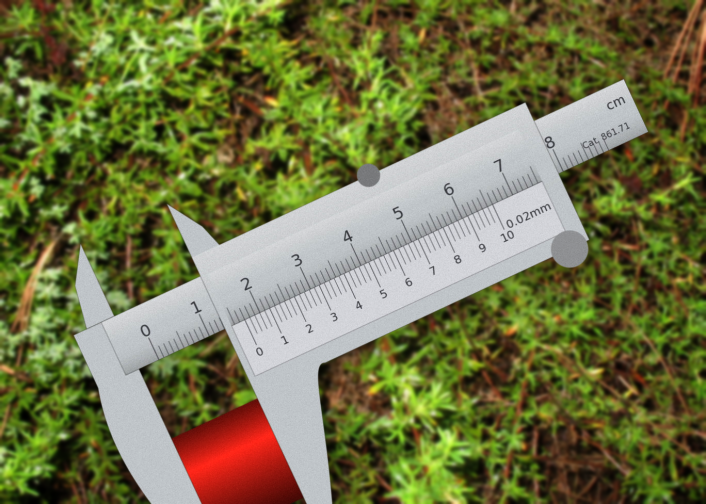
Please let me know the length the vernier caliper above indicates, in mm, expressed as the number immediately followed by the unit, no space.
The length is 17.0mm
